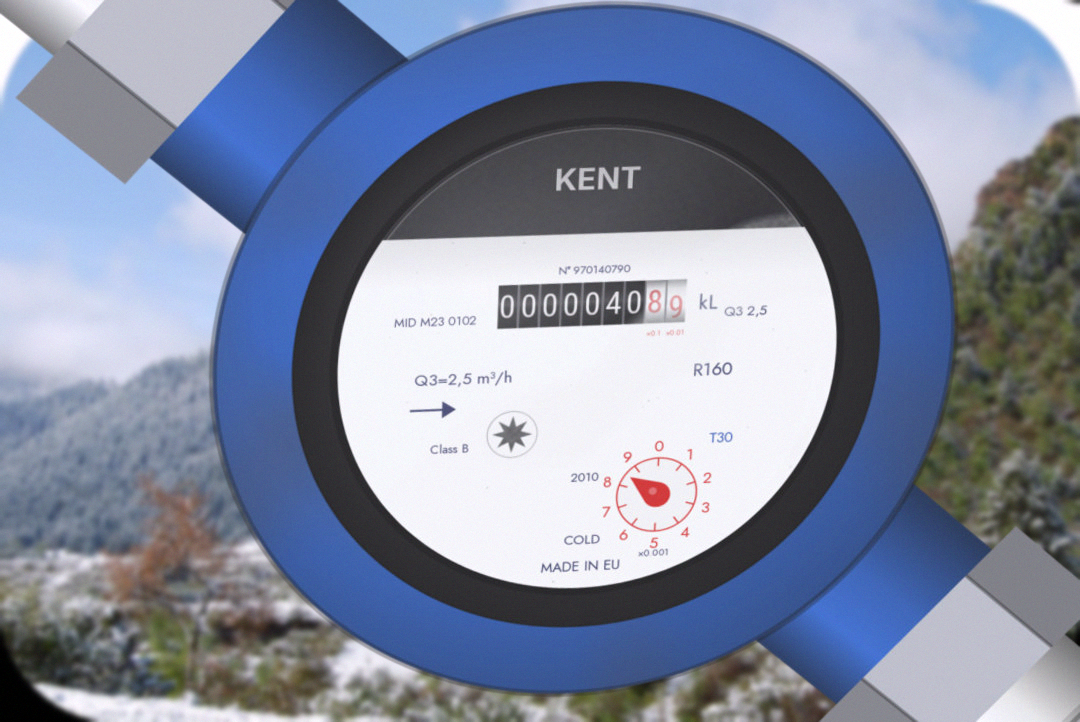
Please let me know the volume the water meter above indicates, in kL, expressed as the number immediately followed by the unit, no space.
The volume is 40.888kL
